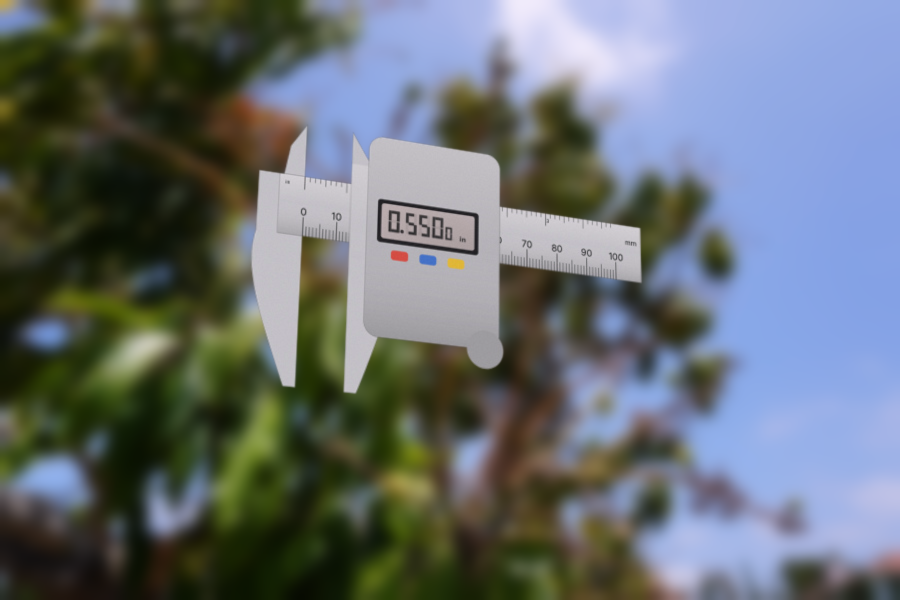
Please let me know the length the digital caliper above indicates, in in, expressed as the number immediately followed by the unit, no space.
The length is 0.5500in
